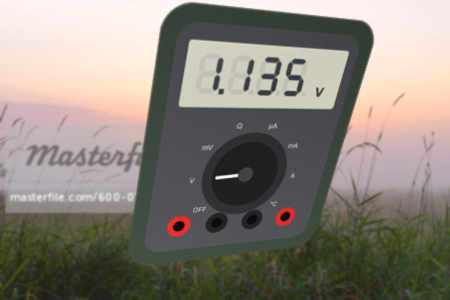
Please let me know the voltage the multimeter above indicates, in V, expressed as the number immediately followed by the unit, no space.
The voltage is 1.135V
